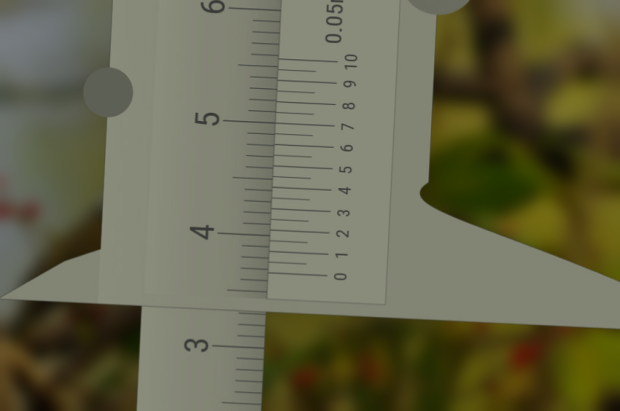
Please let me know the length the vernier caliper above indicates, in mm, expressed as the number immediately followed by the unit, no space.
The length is 36.7mm
